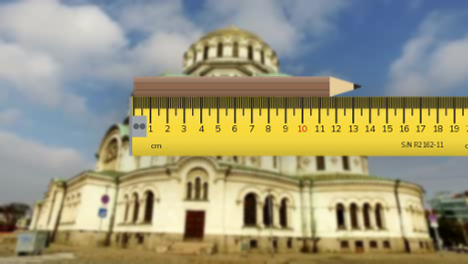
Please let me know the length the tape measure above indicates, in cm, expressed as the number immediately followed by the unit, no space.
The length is 13.5cm
